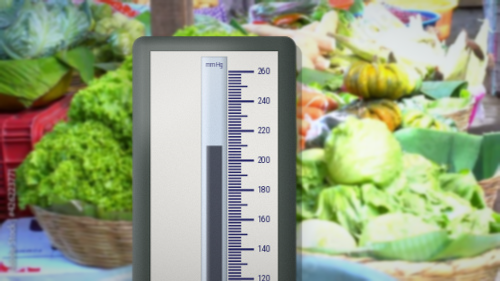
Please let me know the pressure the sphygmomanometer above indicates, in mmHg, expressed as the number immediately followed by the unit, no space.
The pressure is 210mmHg
